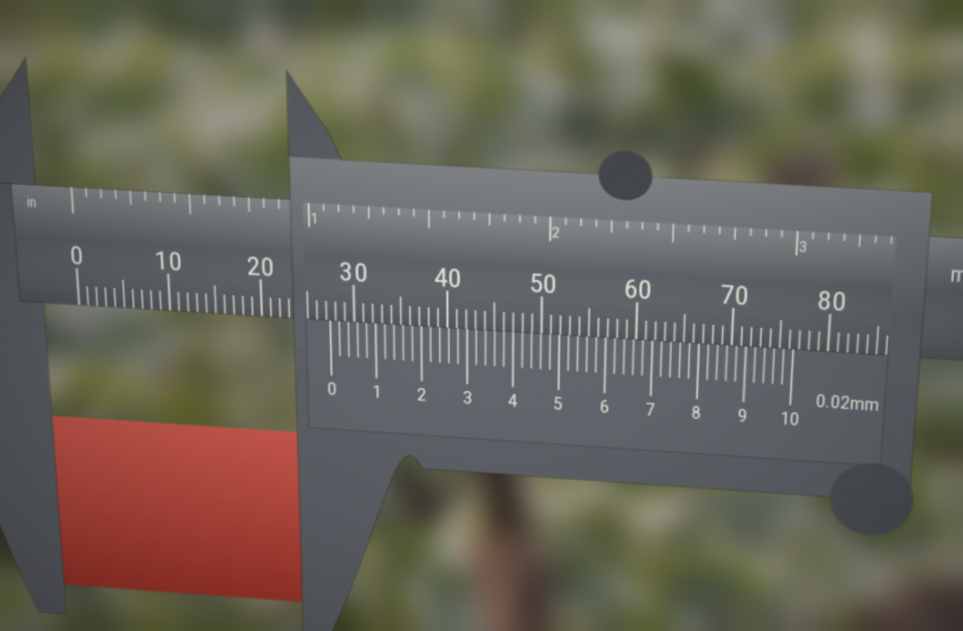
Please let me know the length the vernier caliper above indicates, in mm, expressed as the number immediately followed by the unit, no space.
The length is 27.4mm
